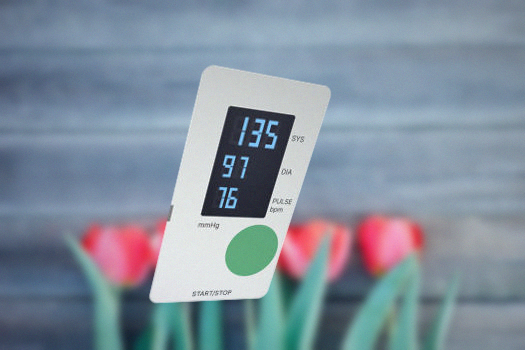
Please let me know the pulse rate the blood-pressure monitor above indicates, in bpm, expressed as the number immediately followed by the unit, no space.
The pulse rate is 76bpm
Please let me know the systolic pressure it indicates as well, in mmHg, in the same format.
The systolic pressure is 135mmHg
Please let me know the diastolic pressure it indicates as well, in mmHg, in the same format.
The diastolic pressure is 97mmHg
